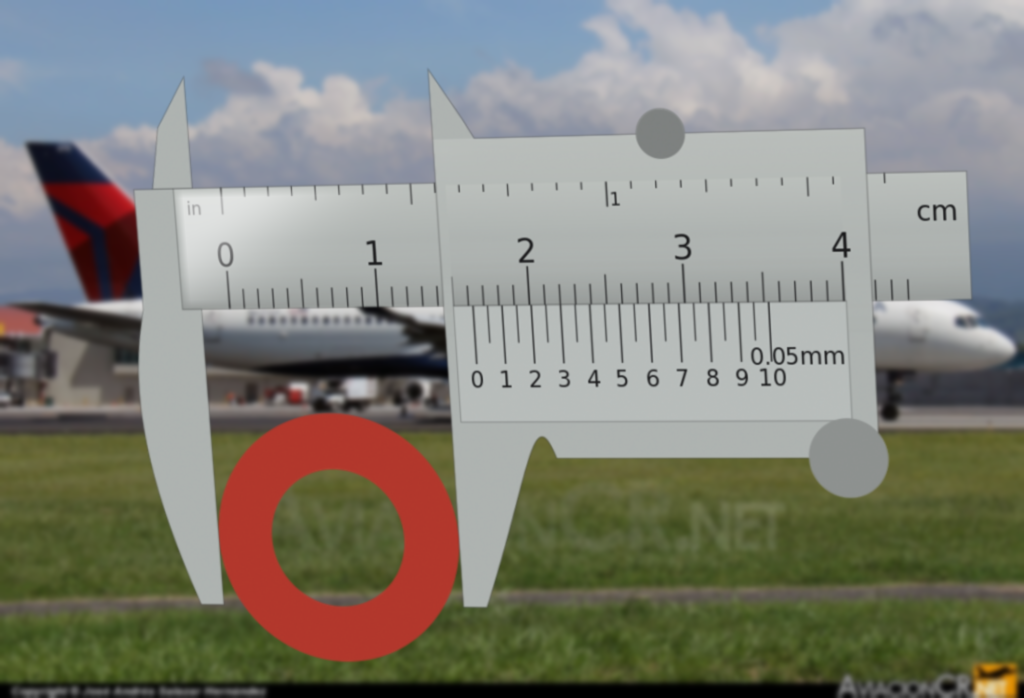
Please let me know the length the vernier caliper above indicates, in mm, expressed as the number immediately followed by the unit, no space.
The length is 16.3mm
